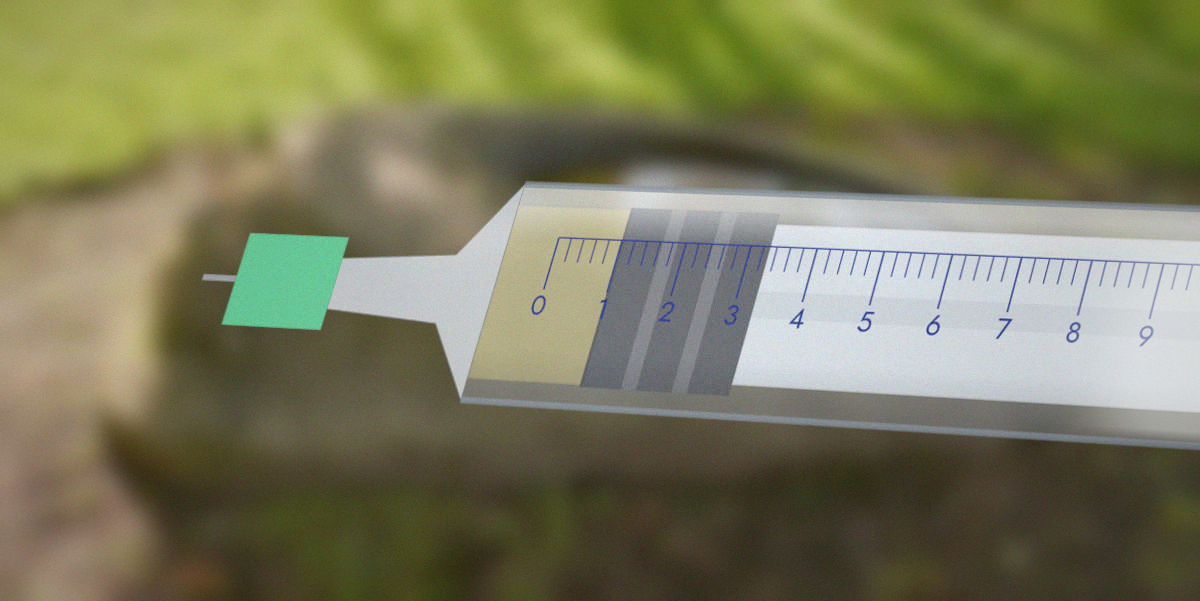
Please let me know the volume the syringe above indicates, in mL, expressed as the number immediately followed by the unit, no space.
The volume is 1mL
